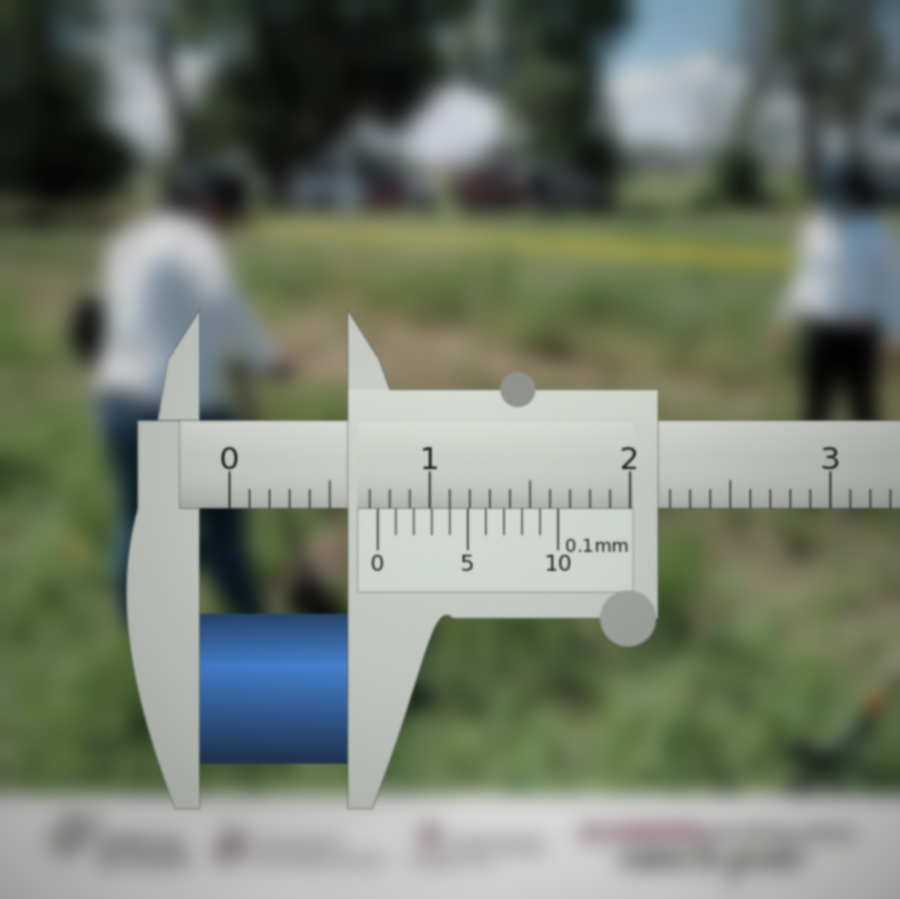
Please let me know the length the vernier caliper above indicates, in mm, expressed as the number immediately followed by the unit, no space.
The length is 7.4mm
